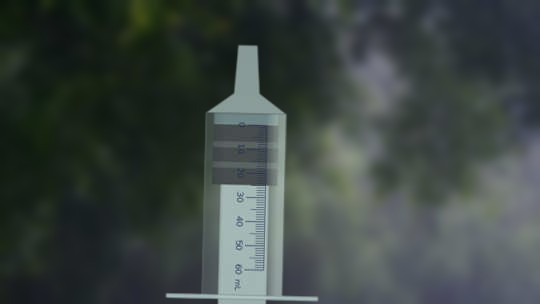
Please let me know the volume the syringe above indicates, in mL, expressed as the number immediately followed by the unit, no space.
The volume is 0mL
